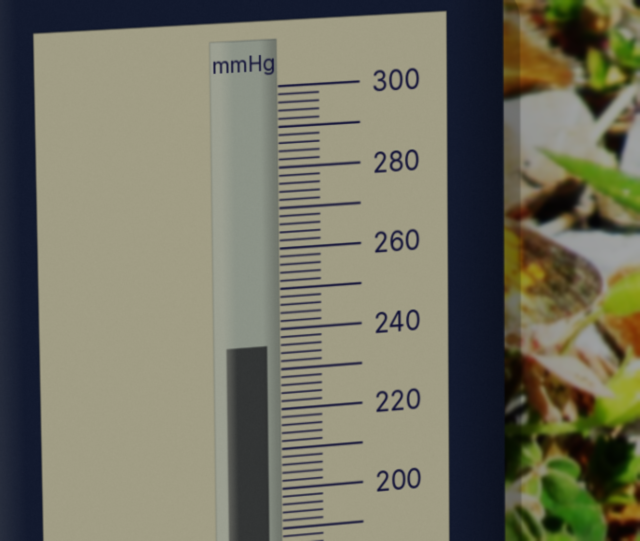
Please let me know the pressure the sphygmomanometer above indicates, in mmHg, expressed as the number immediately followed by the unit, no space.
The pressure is 236mmHg
